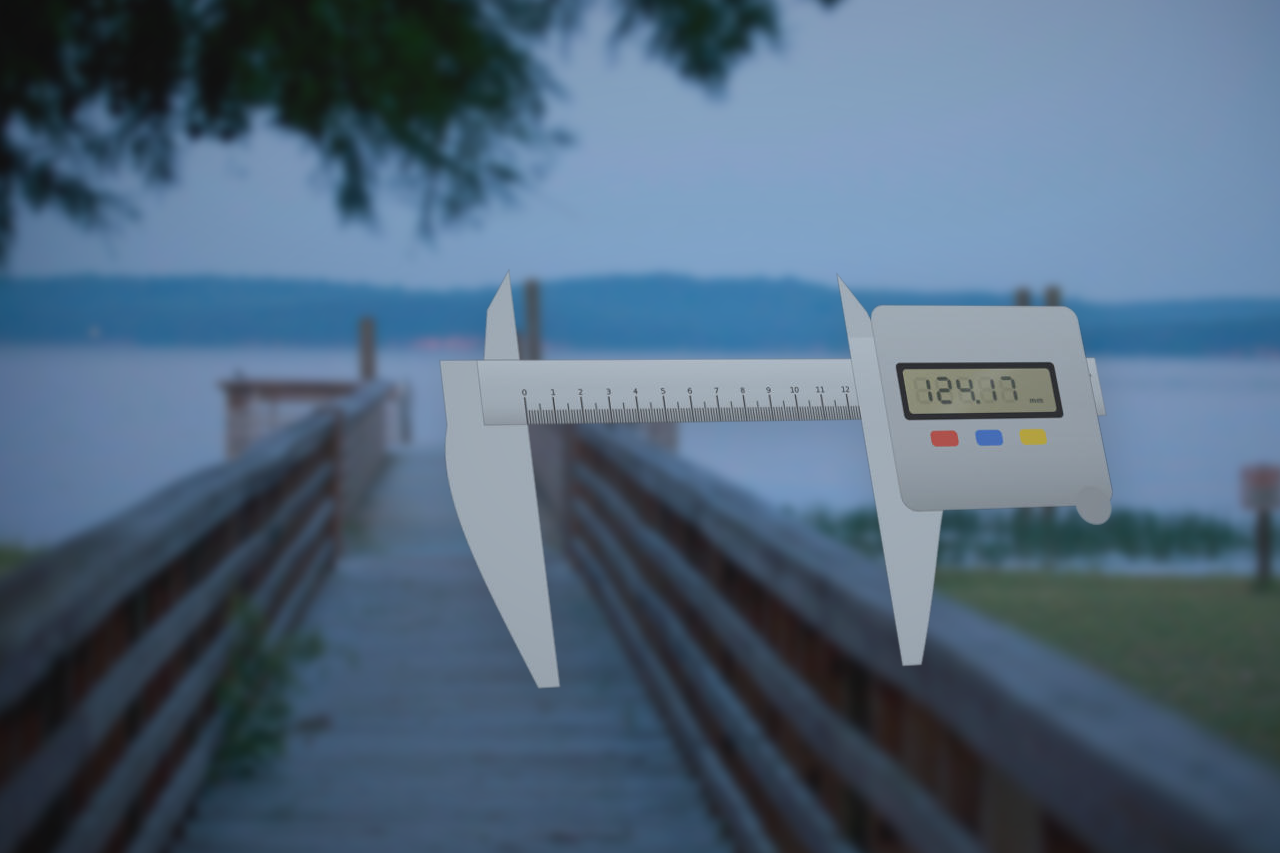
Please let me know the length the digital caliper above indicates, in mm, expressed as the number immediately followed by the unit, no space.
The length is 124.17mm
